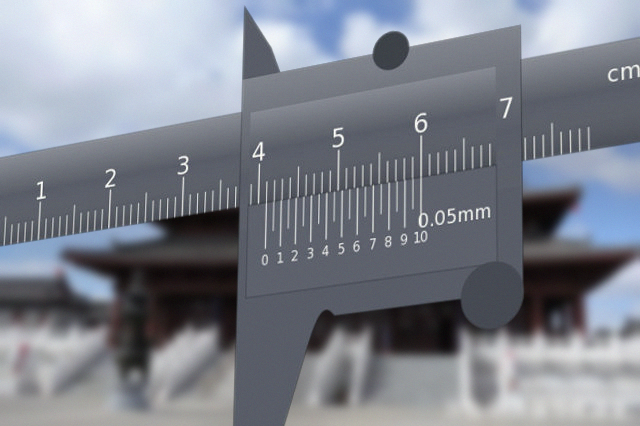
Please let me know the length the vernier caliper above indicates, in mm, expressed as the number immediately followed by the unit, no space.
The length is 41.0mm
